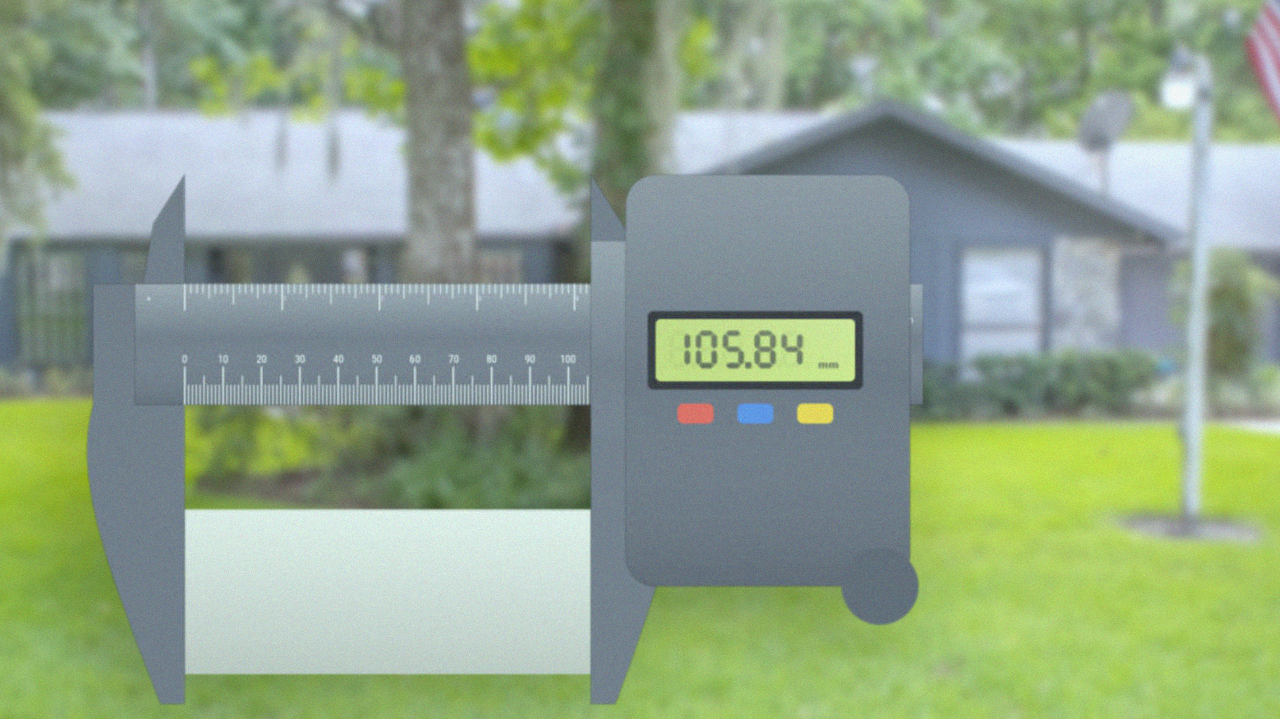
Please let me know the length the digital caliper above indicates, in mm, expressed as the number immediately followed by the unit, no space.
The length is 105.84mm
